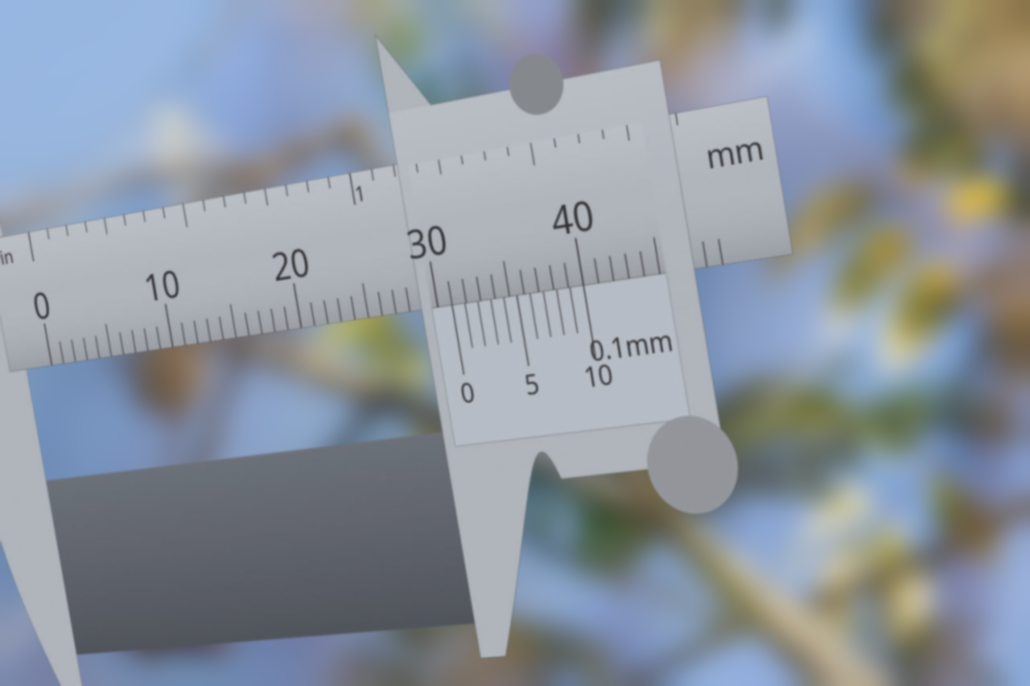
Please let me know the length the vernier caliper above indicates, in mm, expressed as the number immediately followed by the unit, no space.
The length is 31.0mm
